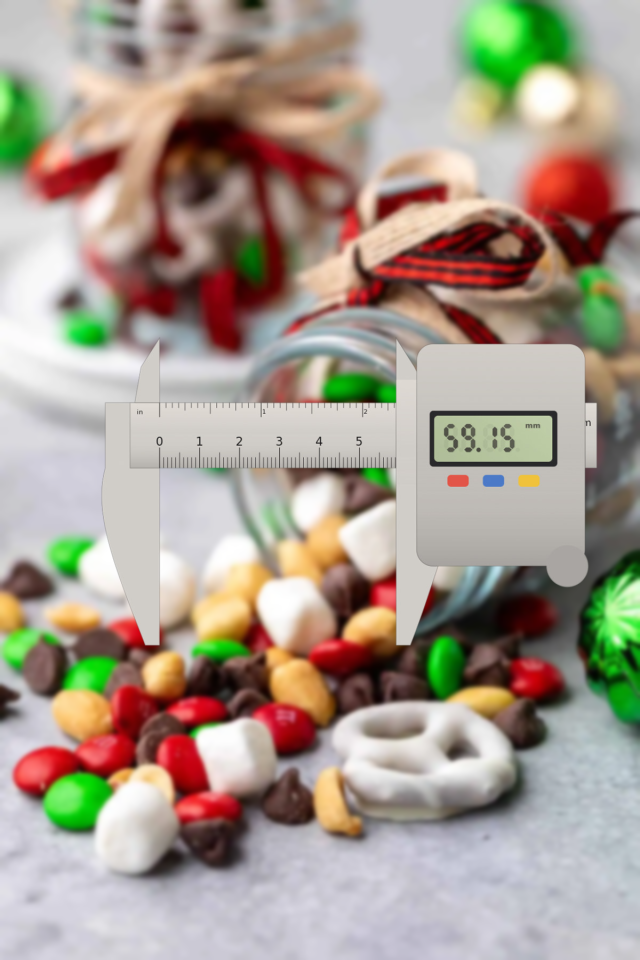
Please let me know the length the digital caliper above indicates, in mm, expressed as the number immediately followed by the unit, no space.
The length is 59.15mm
